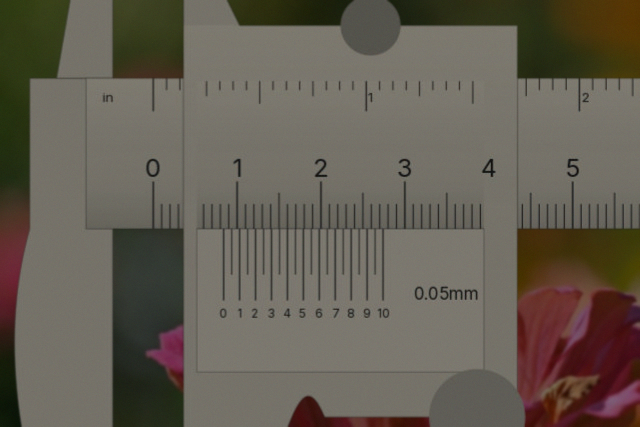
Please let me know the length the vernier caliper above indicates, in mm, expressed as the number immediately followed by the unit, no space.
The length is 8.4mm
